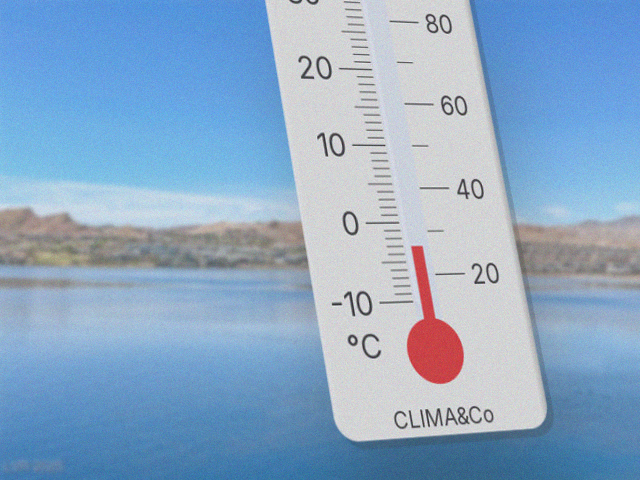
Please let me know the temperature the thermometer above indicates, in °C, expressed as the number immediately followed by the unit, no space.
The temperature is -3°C
